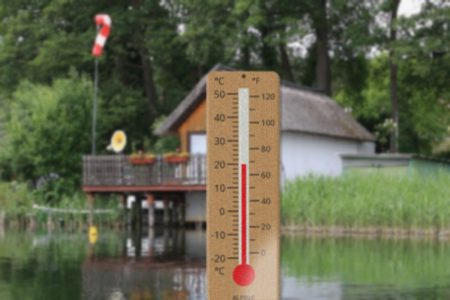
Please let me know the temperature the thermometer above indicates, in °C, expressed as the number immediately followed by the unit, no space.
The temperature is 20°C
